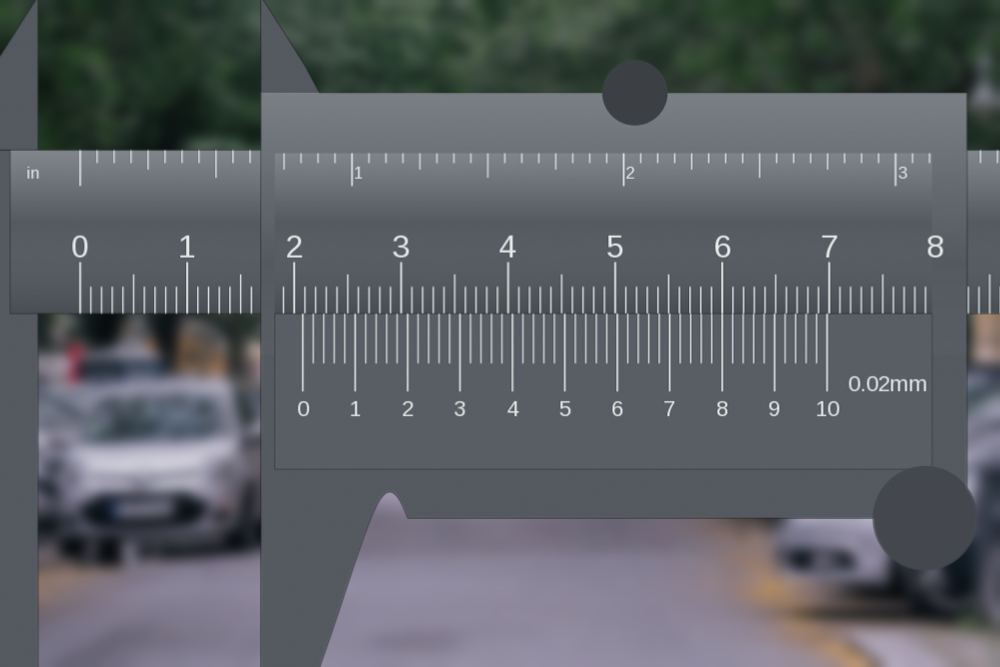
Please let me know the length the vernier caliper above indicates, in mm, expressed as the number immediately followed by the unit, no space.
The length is 20.8mm
